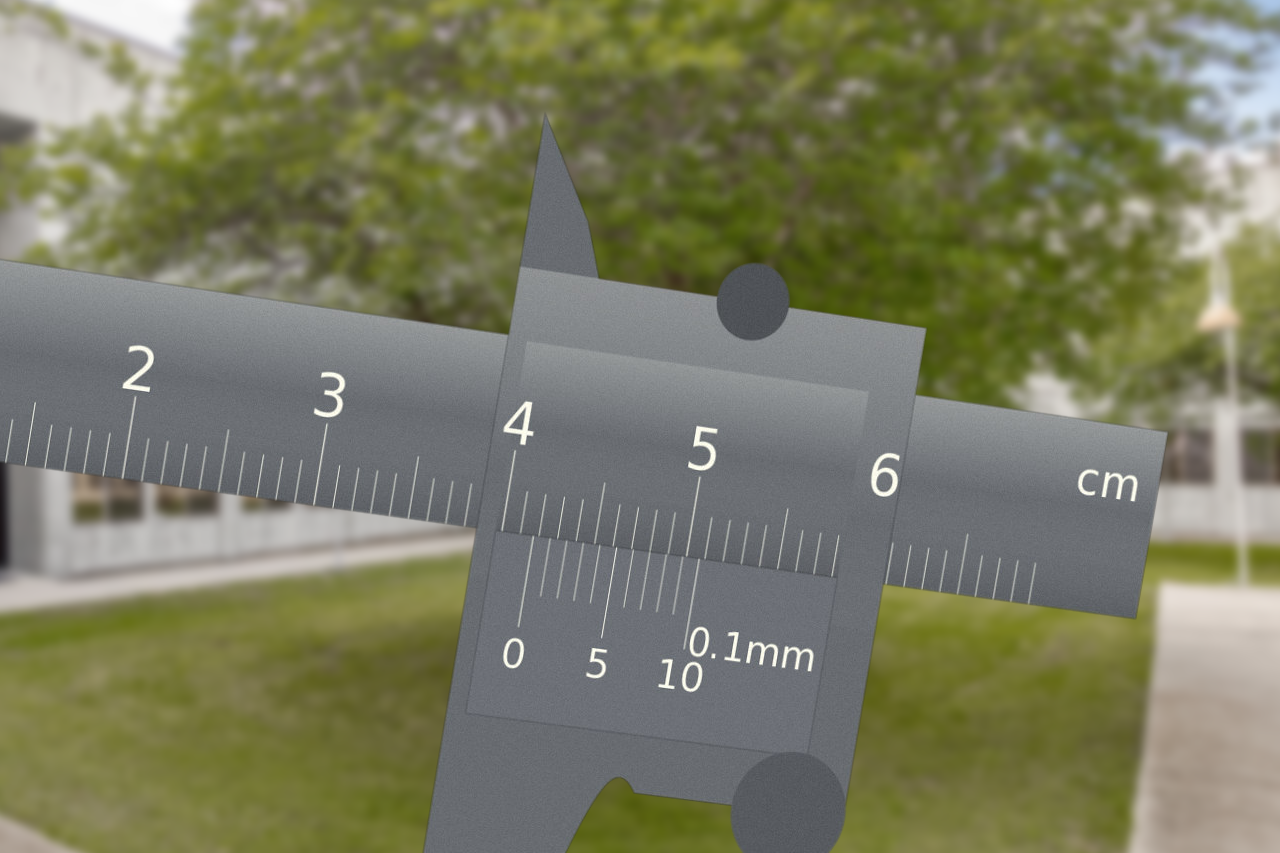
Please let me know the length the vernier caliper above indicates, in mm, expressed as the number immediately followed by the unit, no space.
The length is 41.7mm
